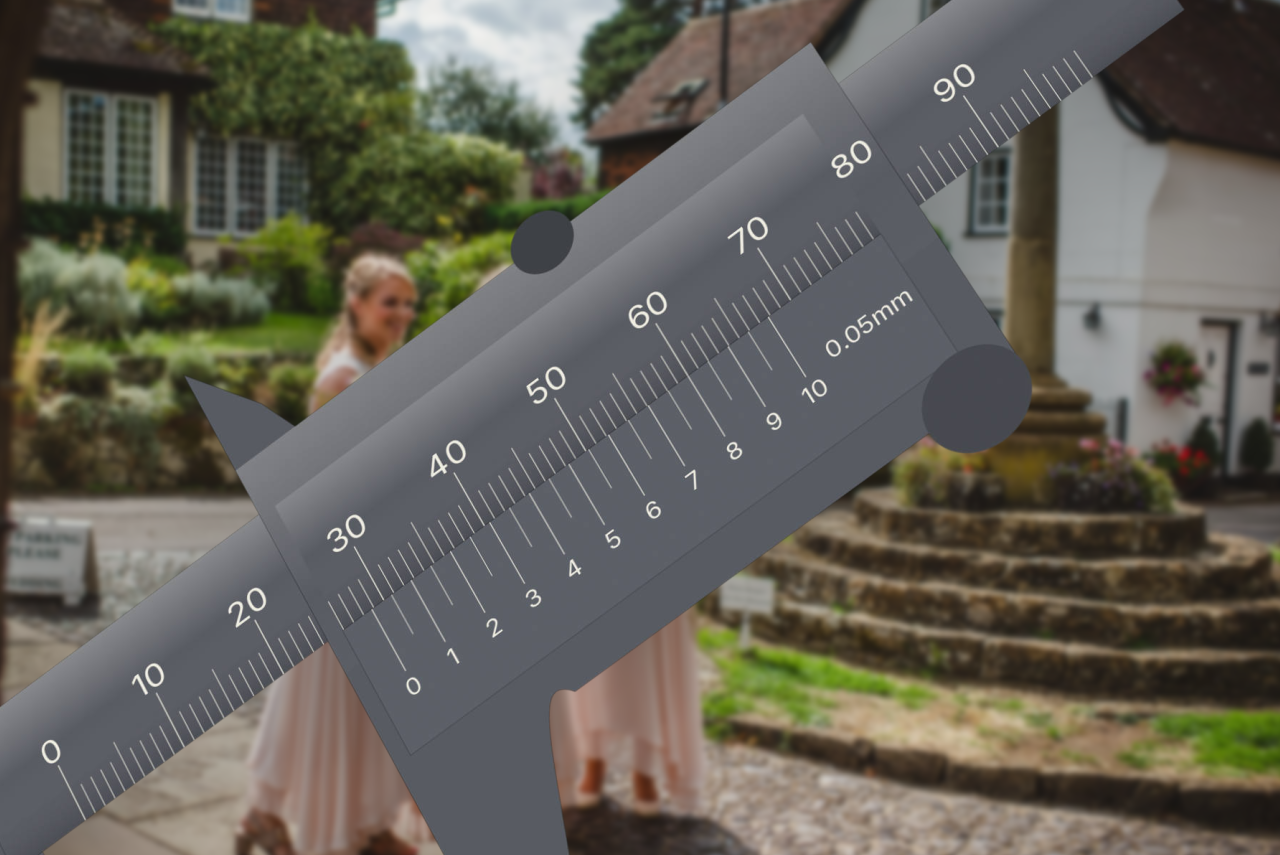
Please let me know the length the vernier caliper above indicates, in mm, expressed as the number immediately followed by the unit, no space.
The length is 28.8mm
